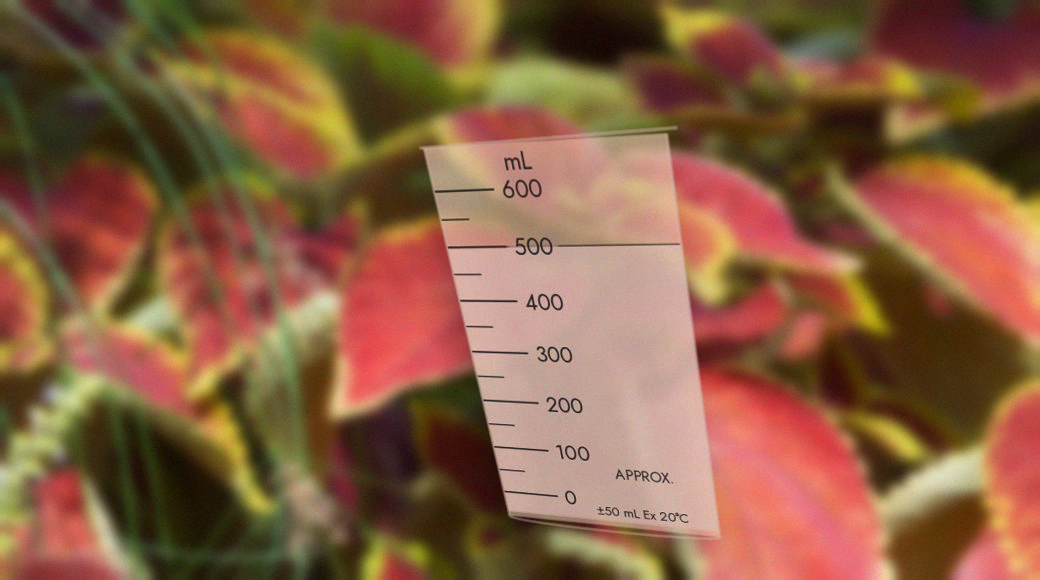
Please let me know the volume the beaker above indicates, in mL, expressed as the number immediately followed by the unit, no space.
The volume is 500mL
